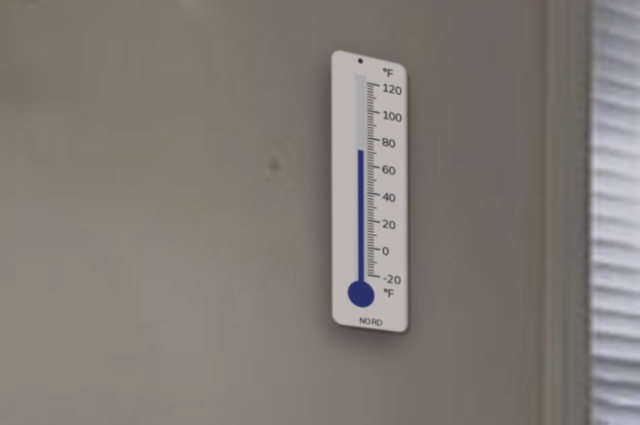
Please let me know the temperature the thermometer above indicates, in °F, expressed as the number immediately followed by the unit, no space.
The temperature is 70°F
